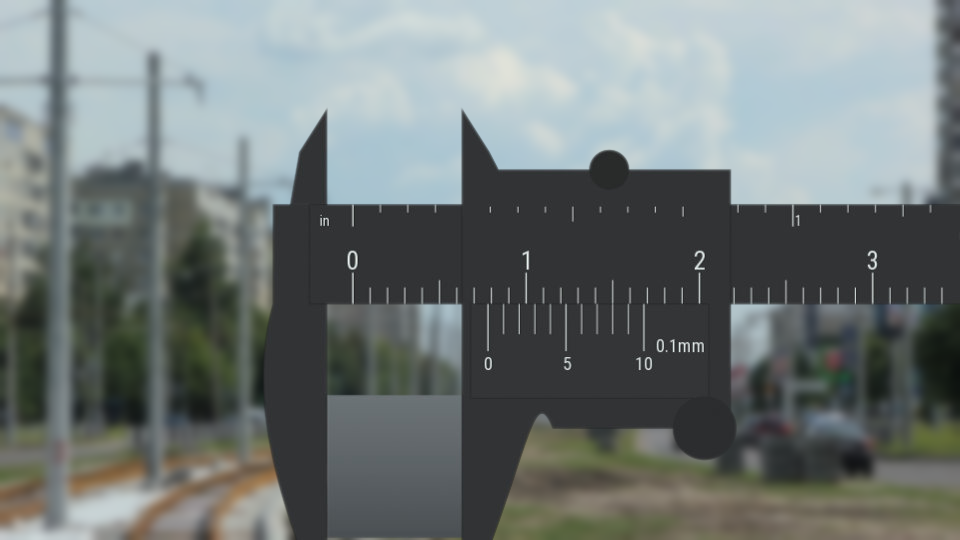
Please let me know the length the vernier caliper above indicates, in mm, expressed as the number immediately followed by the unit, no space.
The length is 7.8mm
